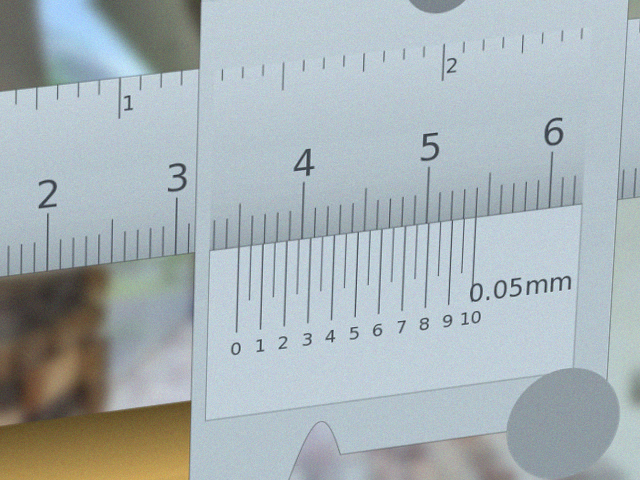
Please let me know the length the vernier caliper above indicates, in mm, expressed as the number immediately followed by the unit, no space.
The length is 35.0mm
